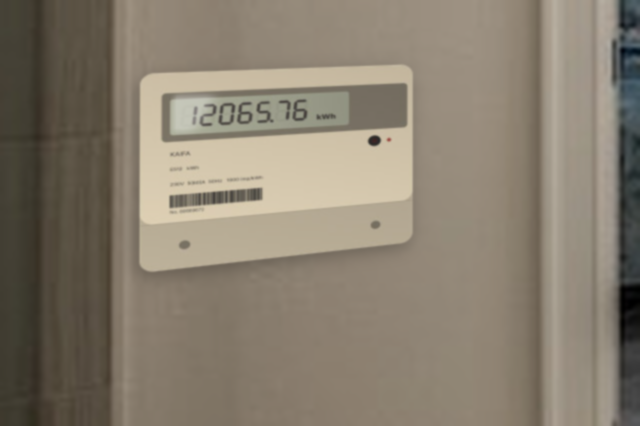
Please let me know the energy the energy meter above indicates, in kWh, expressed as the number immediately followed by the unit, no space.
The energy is 12065.76kWh
